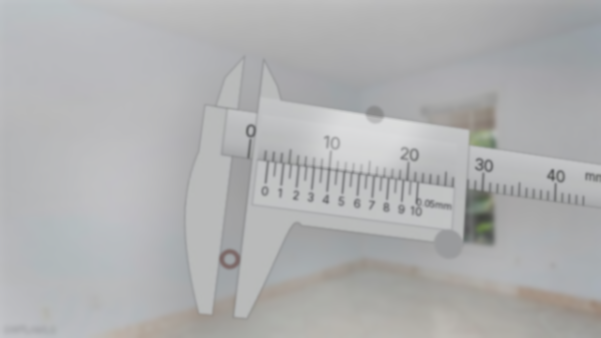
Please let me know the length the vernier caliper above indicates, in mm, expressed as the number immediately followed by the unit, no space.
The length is 2.4mm
